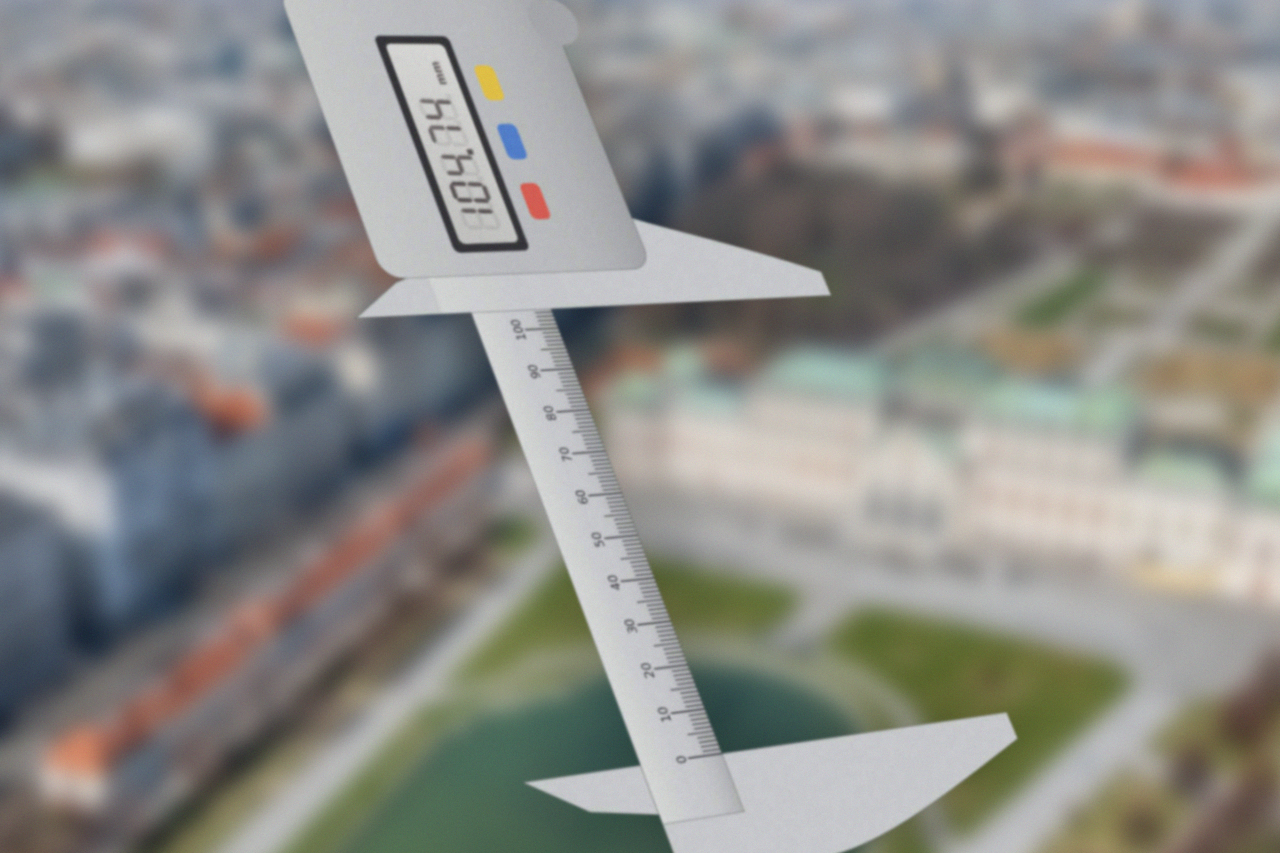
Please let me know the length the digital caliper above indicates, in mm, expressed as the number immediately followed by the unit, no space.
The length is 104.74mm
